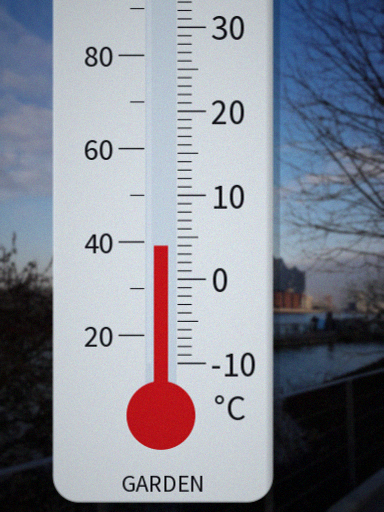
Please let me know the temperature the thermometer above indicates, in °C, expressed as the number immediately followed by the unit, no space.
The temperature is 4°C
